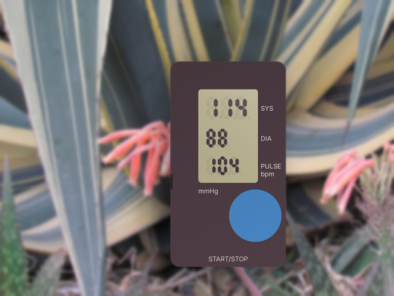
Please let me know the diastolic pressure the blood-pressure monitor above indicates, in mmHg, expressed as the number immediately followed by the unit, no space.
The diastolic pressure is 88mmHg
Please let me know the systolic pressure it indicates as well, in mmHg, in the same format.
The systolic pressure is 114mmHg
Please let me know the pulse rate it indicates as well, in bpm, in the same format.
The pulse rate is 104bpm
